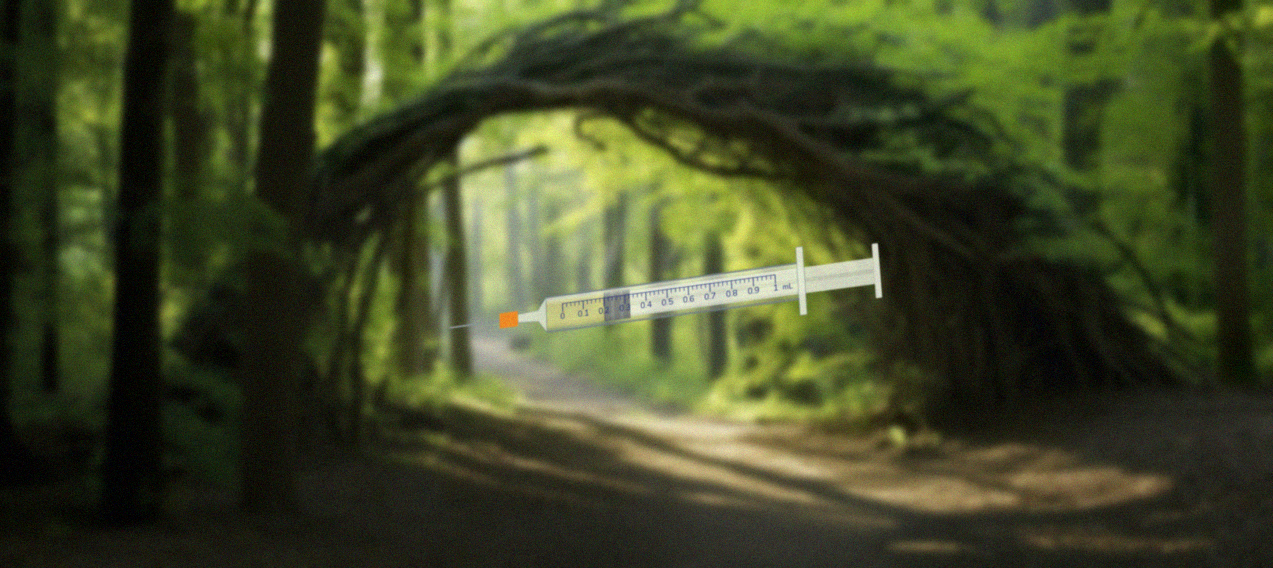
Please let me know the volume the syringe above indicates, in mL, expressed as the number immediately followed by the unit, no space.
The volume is 0.2mL
